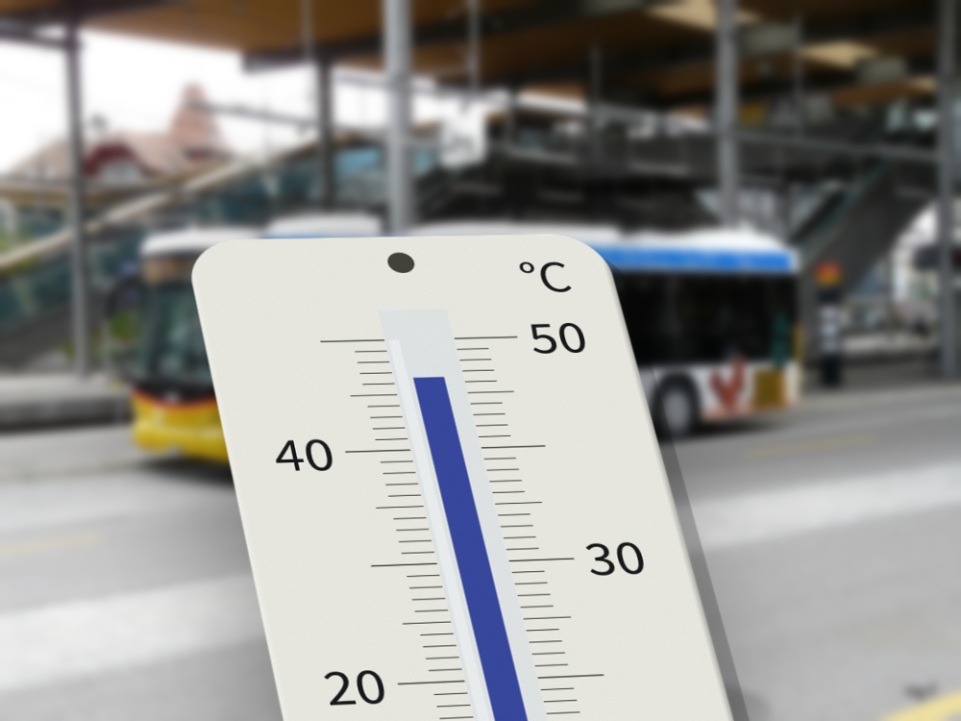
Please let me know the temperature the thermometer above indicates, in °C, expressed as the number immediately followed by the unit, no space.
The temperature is 46.5°C
